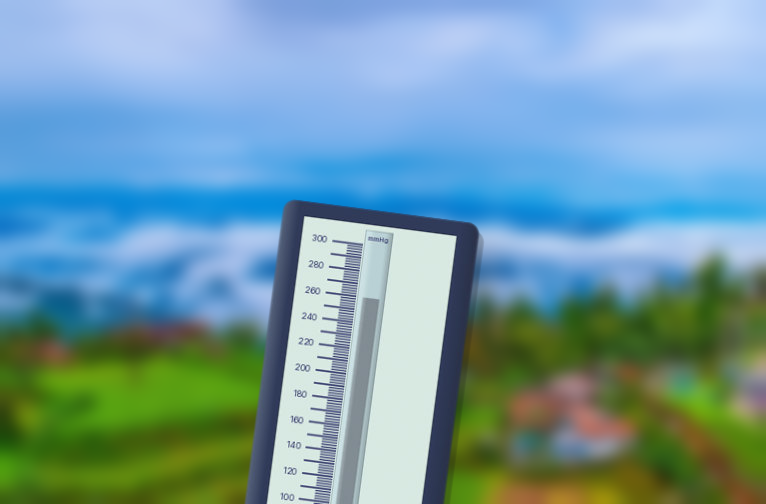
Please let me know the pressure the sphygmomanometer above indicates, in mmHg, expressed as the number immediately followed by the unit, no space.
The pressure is 260mmHg
